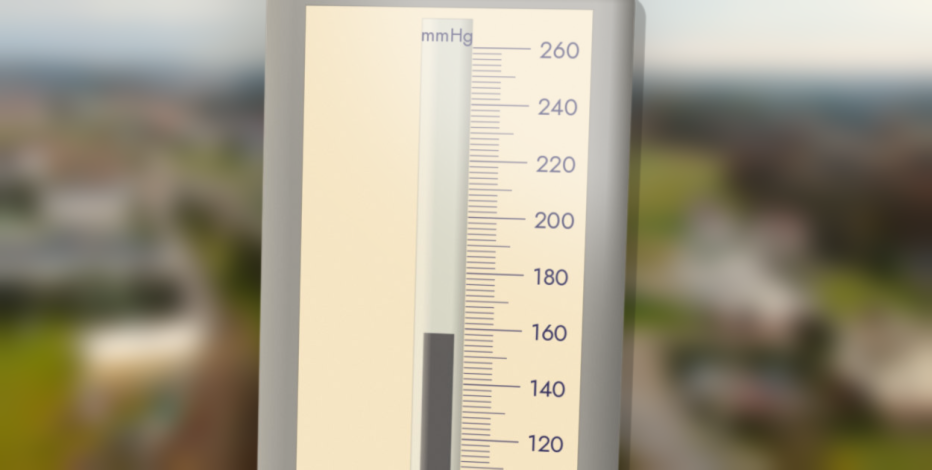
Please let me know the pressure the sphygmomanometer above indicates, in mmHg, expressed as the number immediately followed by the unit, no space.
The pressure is 158mmHg
